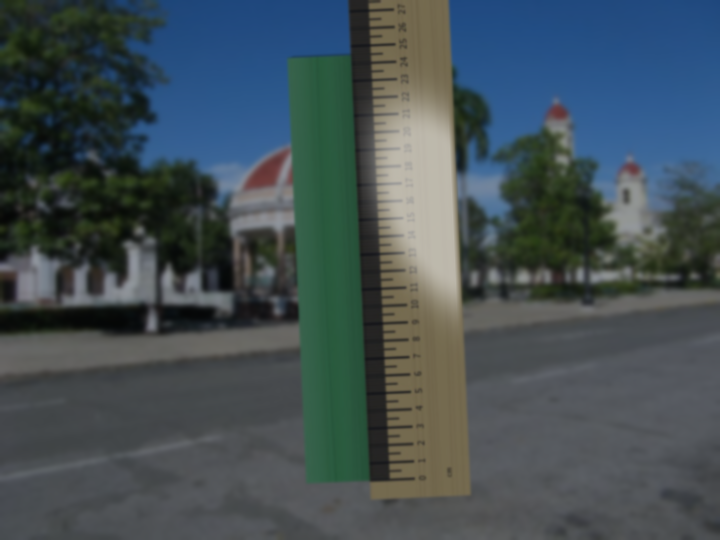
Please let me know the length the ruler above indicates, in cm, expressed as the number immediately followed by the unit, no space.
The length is 24.5cm
